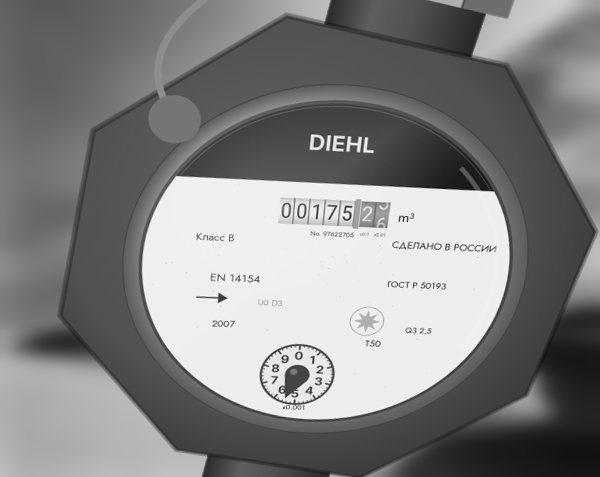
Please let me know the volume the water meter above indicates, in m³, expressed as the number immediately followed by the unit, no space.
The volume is 175.255m³
